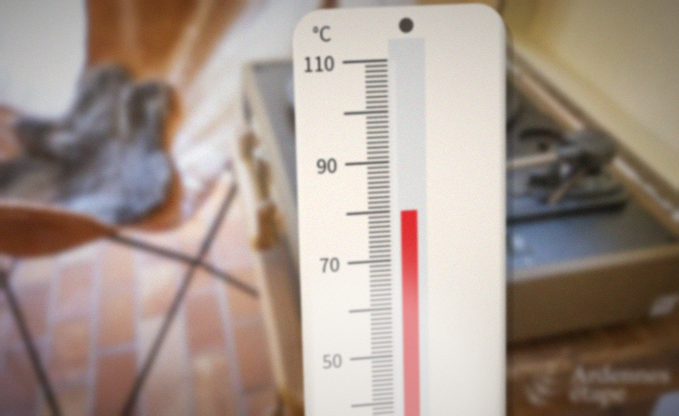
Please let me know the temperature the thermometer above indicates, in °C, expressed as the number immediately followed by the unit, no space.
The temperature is 80°C
